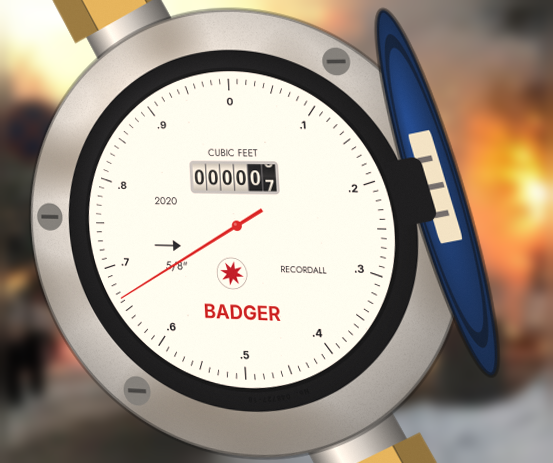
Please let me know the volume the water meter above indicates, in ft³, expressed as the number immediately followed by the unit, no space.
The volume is 6.66ft³
